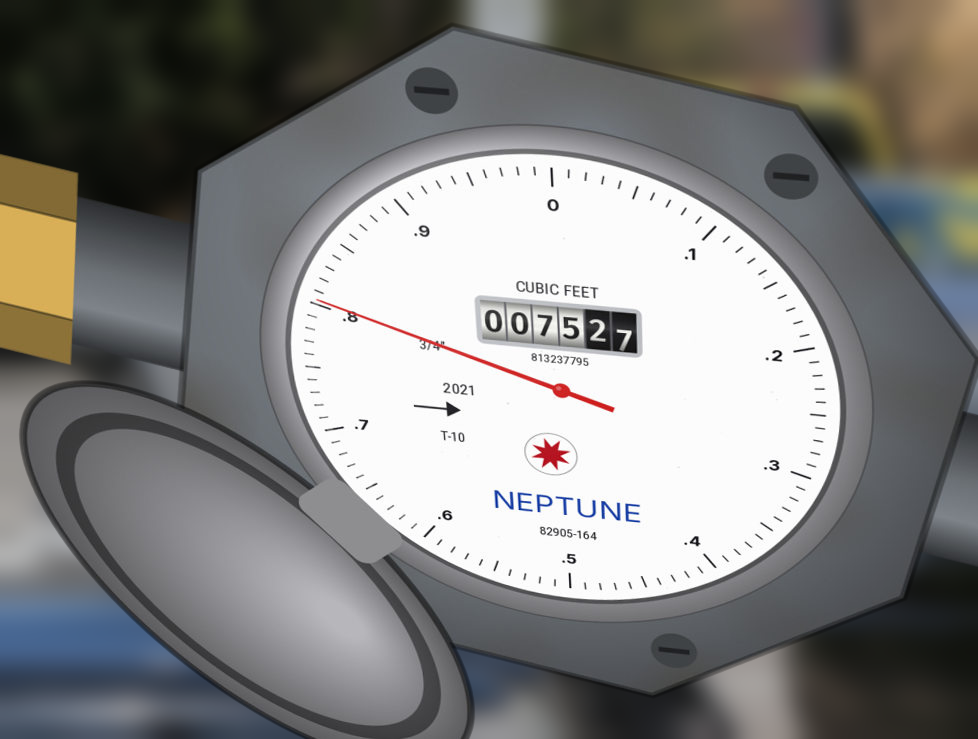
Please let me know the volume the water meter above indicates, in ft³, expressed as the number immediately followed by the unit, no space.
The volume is 7526.80ft³
